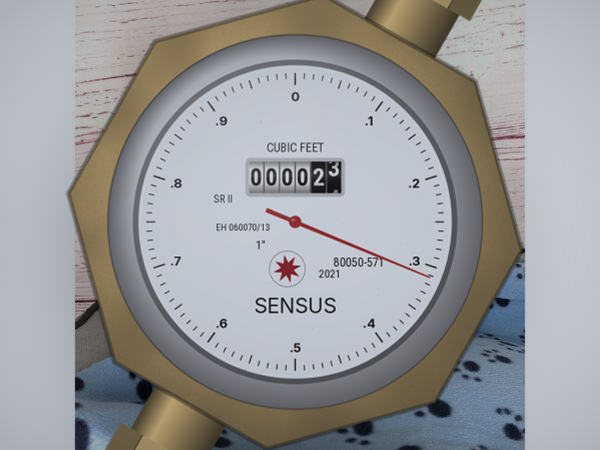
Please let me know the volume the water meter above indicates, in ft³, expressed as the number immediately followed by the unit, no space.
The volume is 23.31ft³
